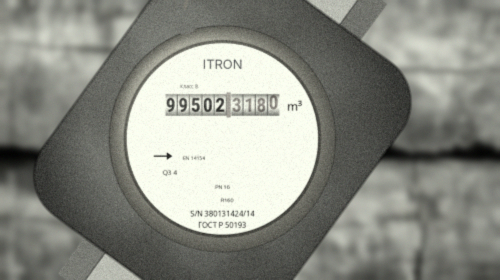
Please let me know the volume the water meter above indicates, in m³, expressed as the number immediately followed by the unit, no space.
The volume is 99502.3180m³
